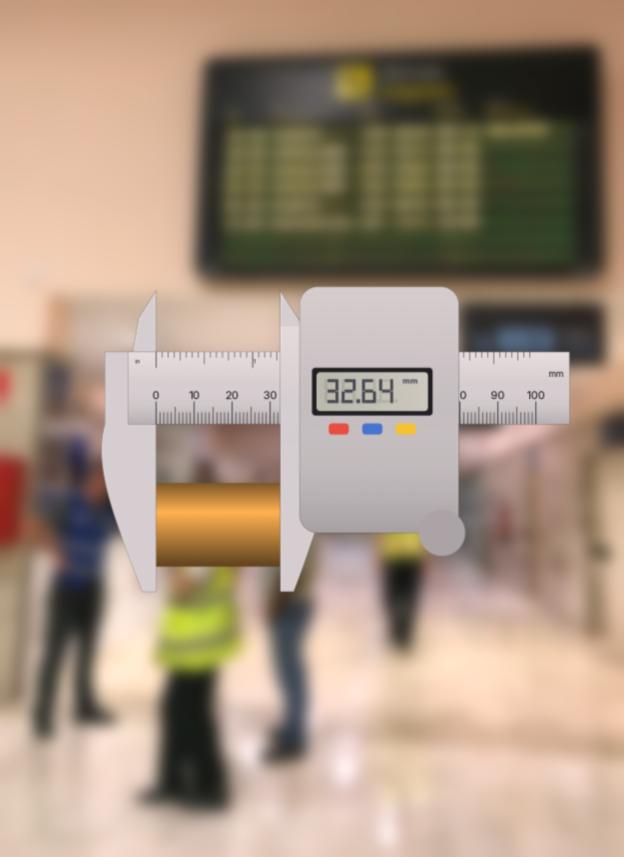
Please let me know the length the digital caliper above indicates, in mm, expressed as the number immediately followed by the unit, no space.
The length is 32.64mm
